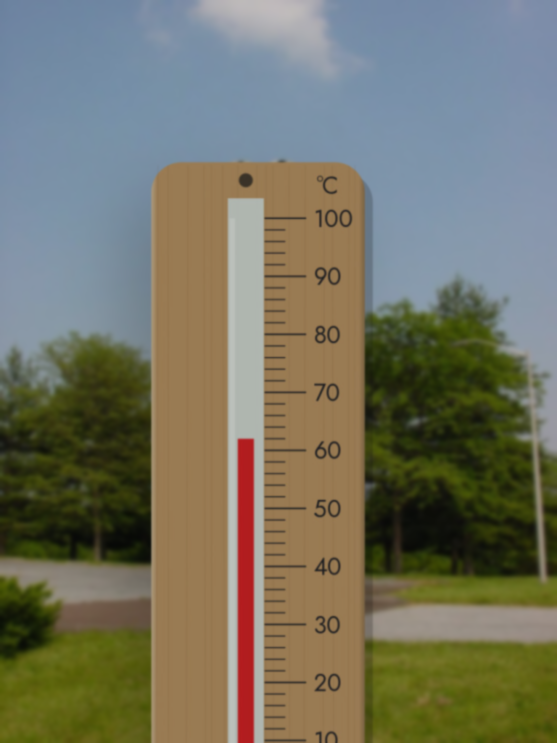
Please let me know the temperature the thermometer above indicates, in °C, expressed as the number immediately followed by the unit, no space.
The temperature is 62°C
